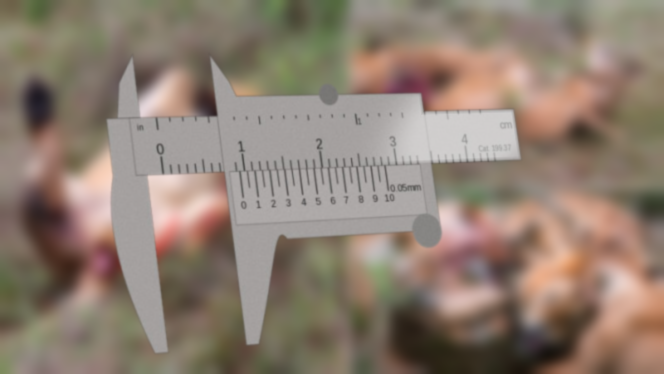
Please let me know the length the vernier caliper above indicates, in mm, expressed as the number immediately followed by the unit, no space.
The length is 9.4mm
